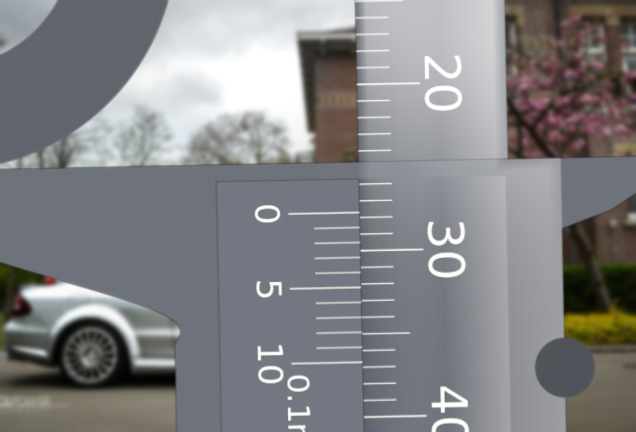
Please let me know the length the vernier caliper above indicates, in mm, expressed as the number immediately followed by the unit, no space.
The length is 27.7mm
